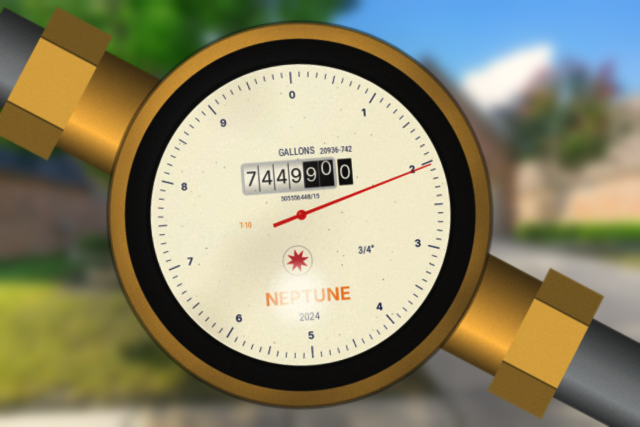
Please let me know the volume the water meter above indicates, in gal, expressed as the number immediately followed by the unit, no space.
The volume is 7449902.0gal
